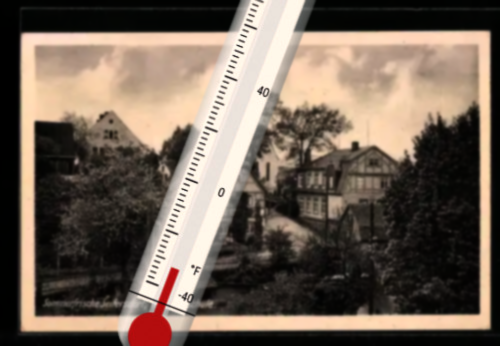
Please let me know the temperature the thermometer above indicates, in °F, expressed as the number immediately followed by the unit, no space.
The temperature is -32°F
